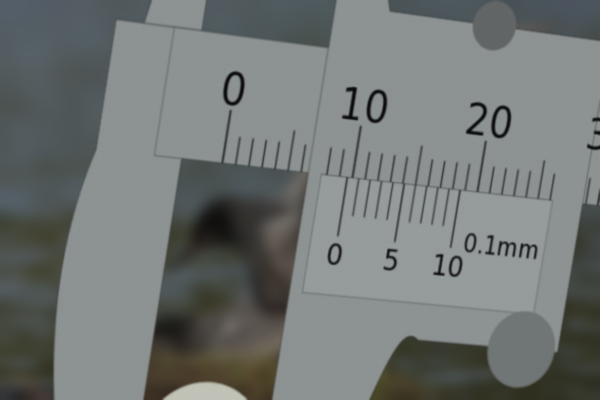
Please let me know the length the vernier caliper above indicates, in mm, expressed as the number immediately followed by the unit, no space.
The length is 9.6mm
